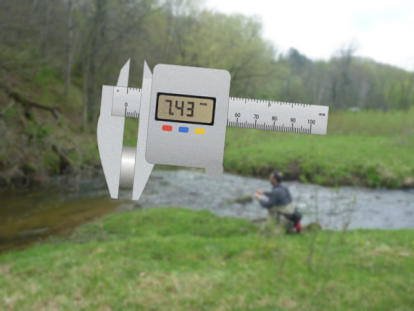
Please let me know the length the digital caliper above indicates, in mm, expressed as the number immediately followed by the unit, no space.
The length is 7.43mm
